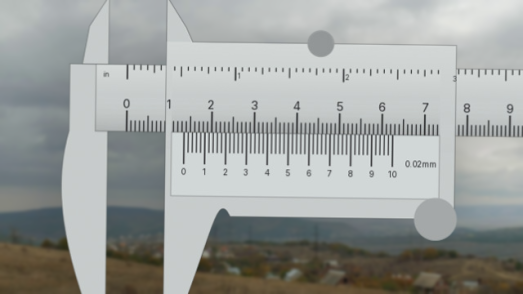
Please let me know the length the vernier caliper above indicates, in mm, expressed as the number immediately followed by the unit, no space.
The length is 13.5mm
